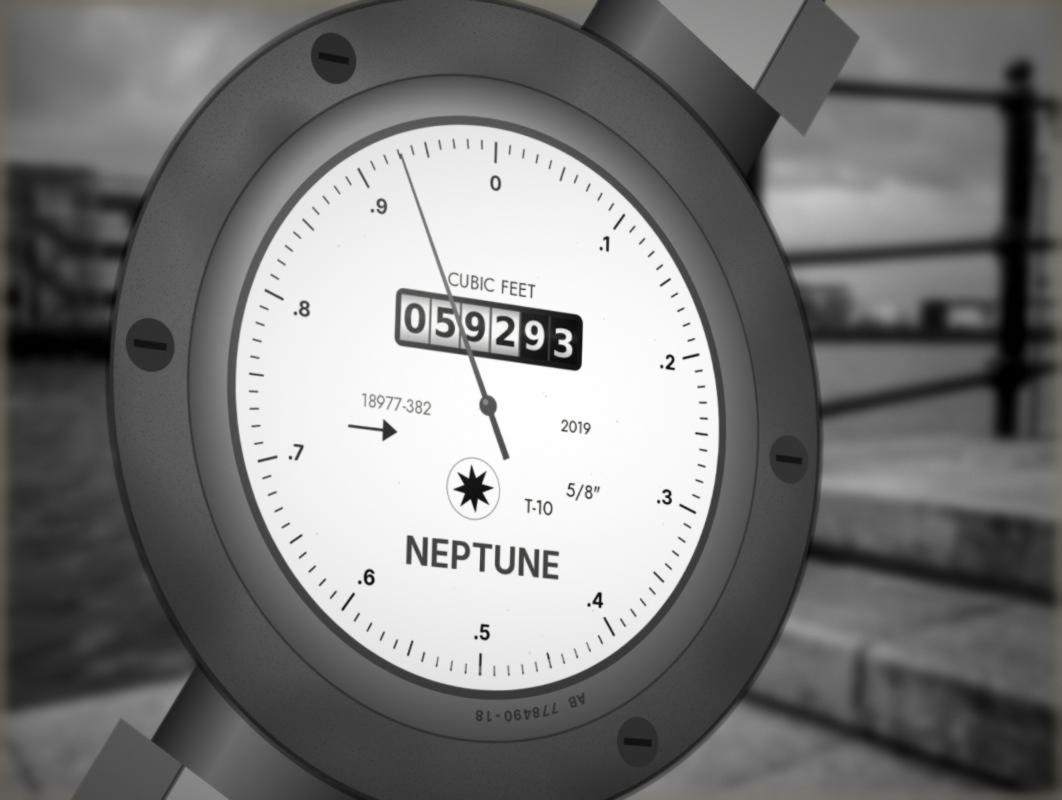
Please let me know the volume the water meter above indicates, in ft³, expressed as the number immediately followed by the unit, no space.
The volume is 59292.93ft³
